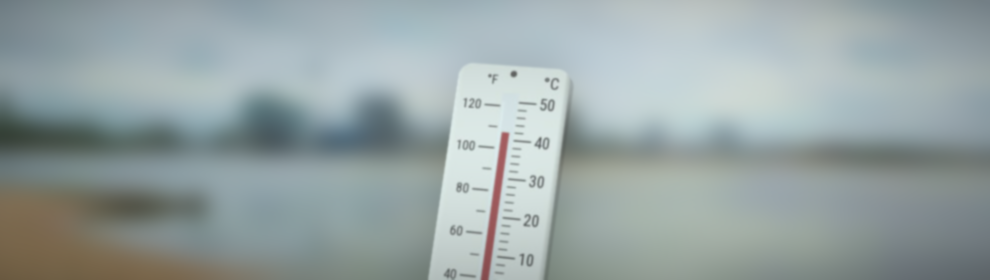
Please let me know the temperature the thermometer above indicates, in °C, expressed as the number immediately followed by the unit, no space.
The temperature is 42°C
